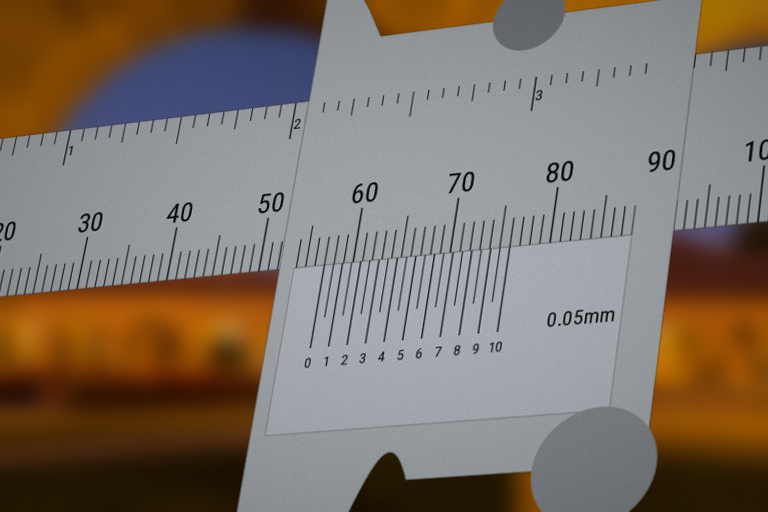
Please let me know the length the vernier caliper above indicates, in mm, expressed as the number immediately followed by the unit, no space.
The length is 57.0mm
